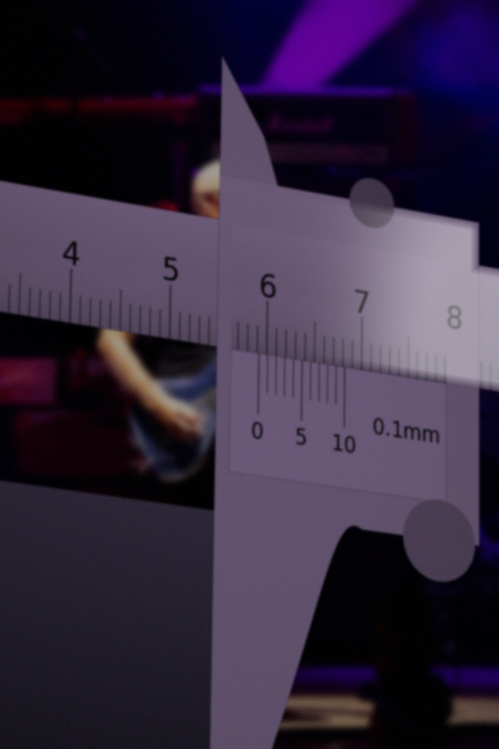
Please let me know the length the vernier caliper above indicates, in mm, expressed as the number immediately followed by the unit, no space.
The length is 59.2mm
